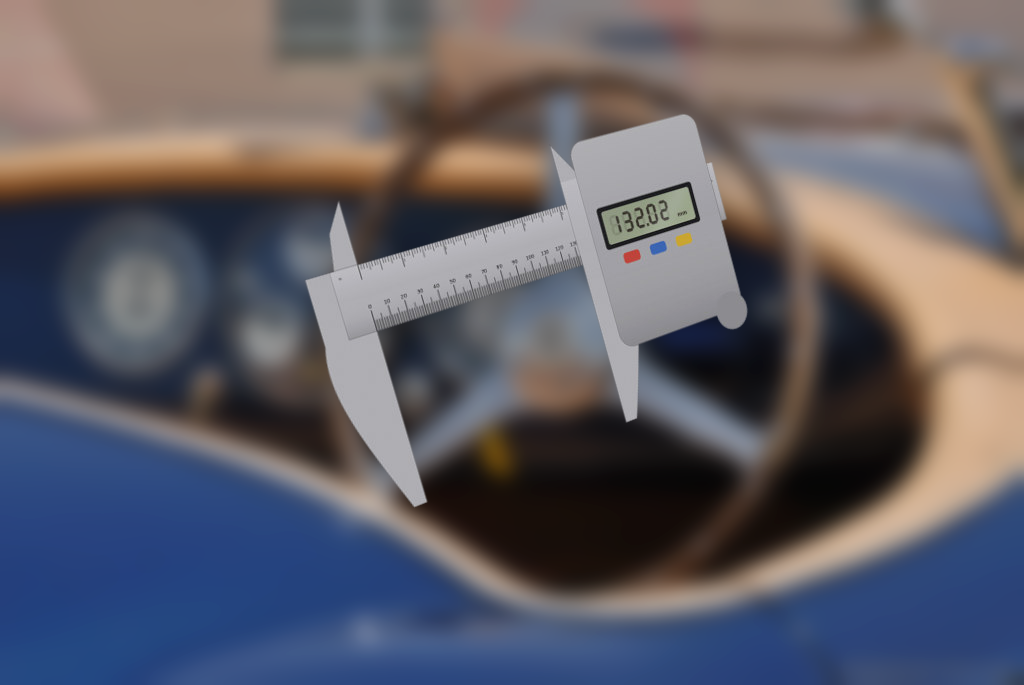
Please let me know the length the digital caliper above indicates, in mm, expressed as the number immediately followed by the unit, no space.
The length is 132.02mm
